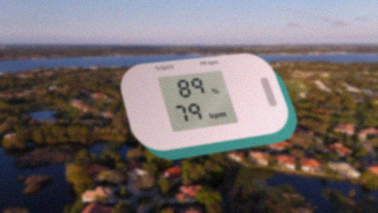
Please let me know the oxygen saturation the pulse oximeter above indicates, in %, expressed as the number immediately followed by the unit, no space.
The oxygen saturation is 89%
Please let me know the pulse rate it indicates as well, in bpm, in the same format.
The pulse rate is 79bpm
